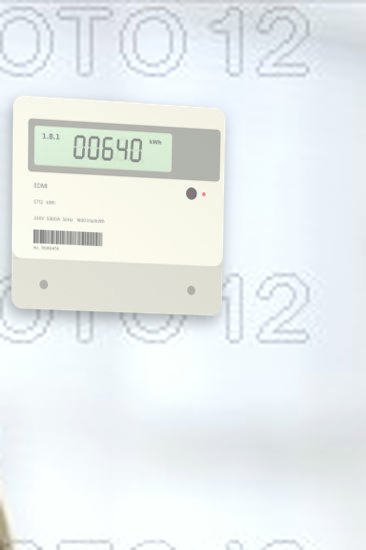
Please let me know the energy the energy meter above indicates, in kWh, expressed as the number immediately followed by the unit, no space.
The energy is 640kWh
